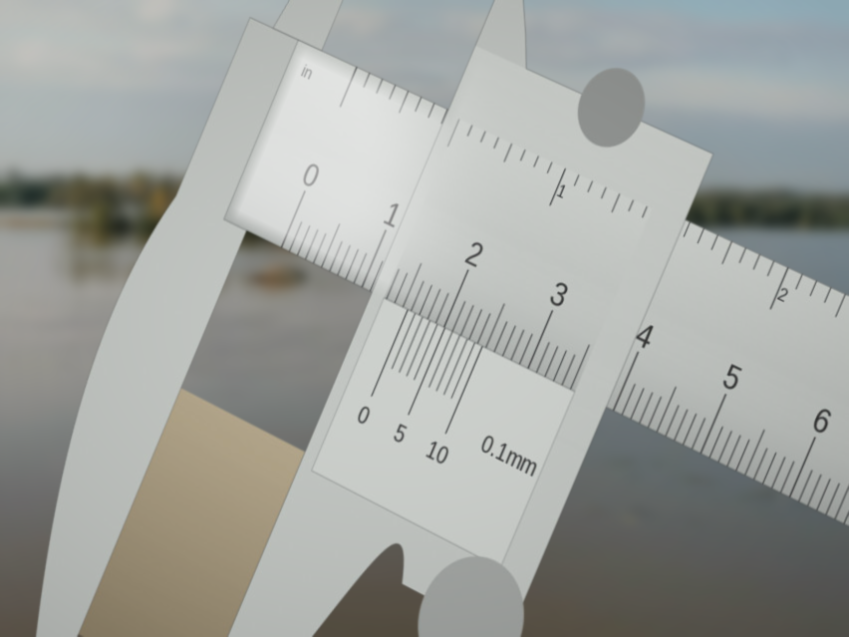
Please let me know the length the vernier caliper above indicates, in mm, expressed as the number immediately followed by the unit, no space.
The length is 15.6mm
